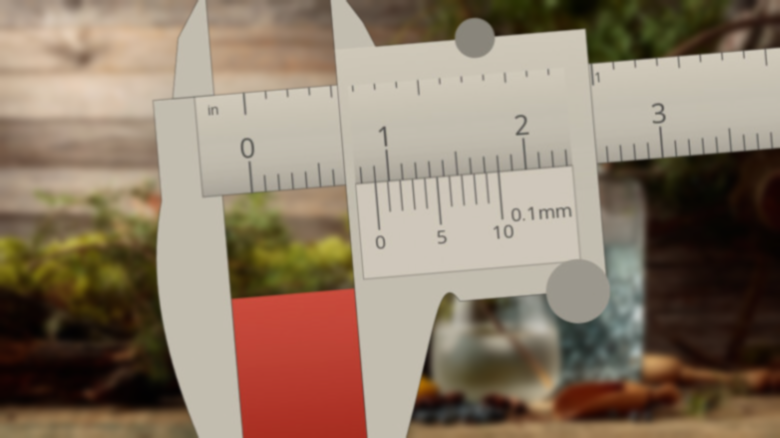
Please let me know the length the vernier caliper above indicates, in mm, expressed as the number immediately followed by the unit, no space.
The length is 9.0mm
